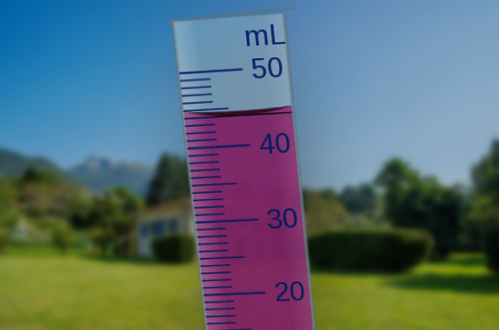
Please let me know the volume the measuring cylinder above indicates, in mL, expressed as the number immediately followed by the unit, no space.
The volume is 44mL
